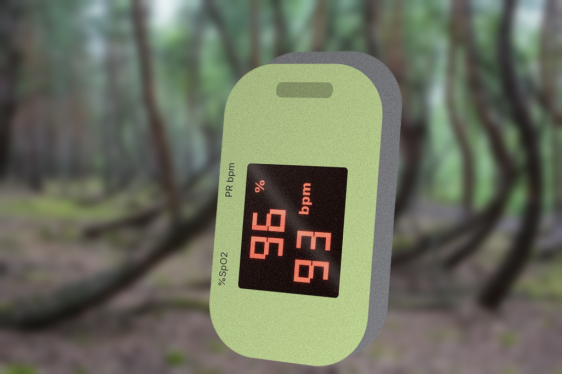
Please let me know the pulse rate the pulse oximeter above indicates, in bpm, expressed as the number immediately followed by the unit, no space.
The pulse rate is 93bpm
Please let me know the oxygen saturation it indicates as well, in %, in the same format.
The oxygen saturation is 96%
